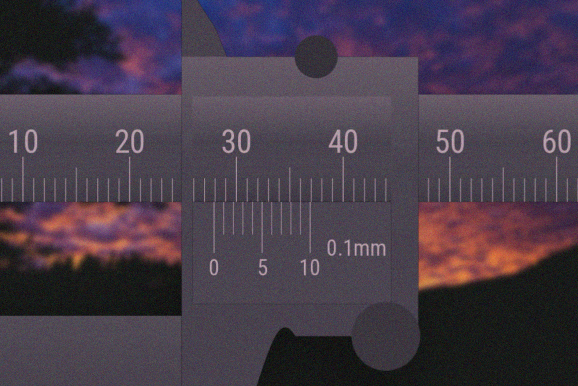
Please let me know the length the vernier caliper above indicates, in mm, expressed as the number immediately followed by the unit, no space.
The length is 27.9mm
